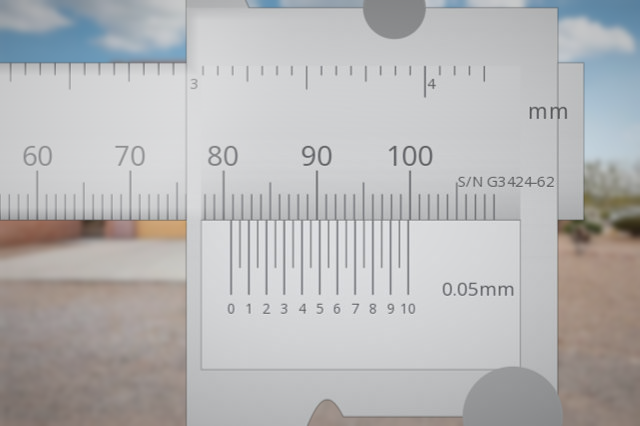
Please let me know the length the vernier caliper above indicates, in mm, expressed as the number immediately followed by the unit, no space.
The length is 80.8mm
